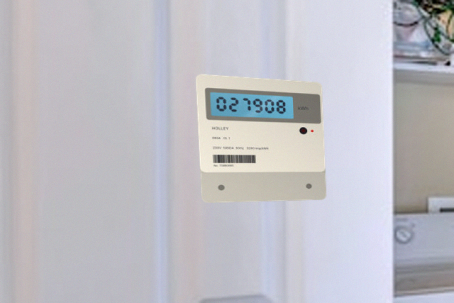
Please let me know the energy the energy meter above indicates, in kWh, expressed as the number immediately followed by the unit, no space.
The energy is 27908kWh
